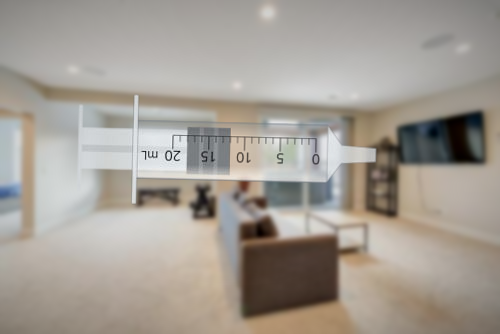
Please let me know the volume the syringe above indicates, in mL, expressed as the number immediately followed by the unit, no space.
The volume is 12mL
